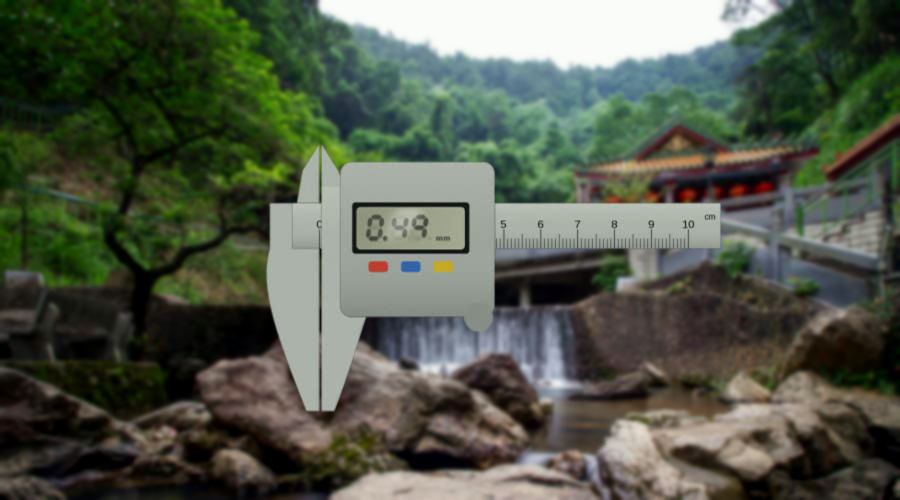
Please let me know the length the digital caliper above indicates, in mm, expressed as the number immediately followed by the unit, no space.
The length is 0.49mm
